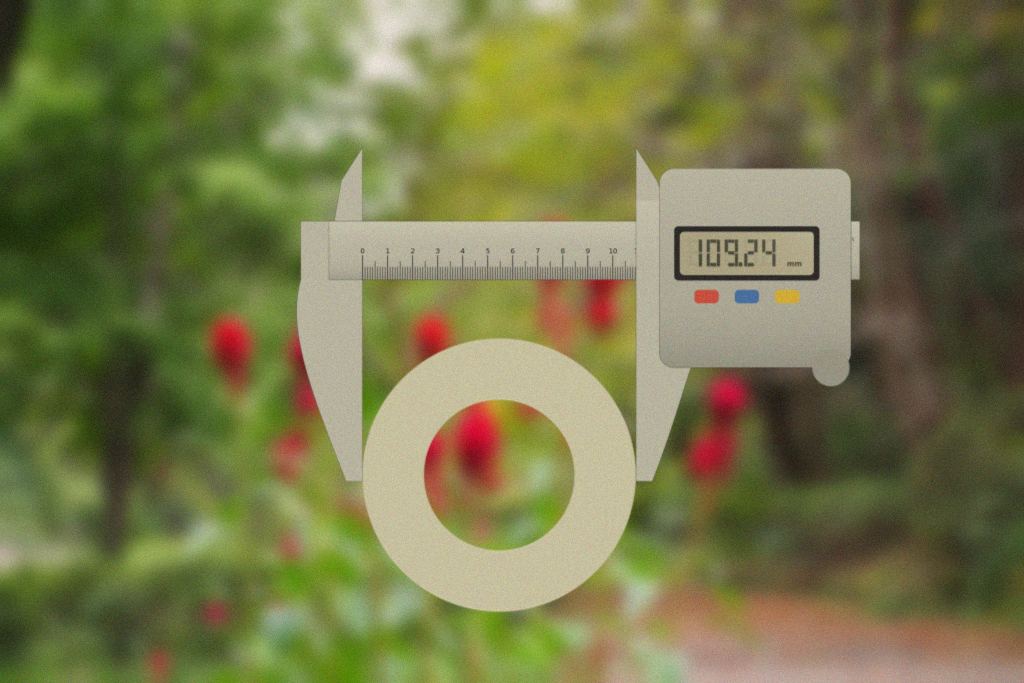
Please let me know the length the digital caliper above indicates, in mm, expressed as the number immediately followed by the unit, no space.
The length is 109.24mm
